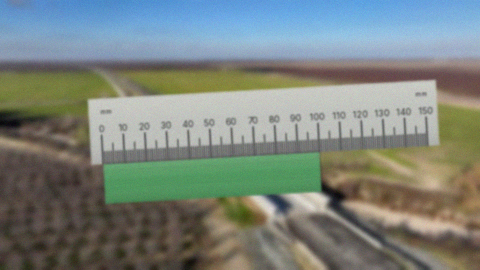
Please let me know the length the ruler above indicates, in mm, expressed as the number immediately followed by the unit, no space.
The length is 100mm
